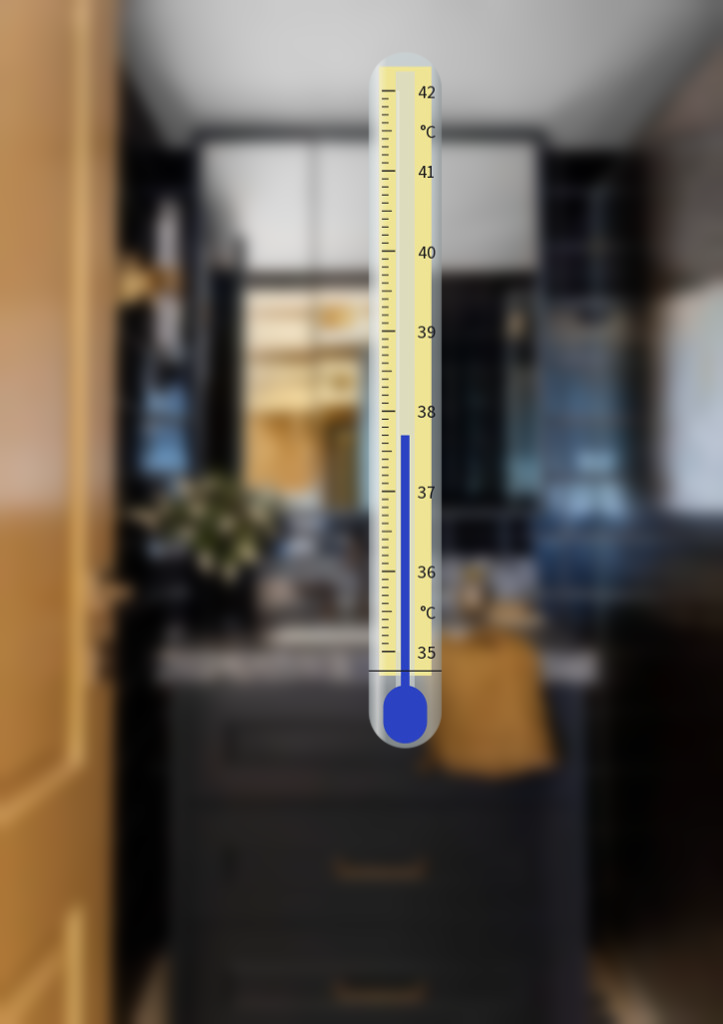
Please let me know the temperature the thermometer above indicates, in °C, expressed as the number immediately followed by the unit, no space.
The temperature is 37.7°C
